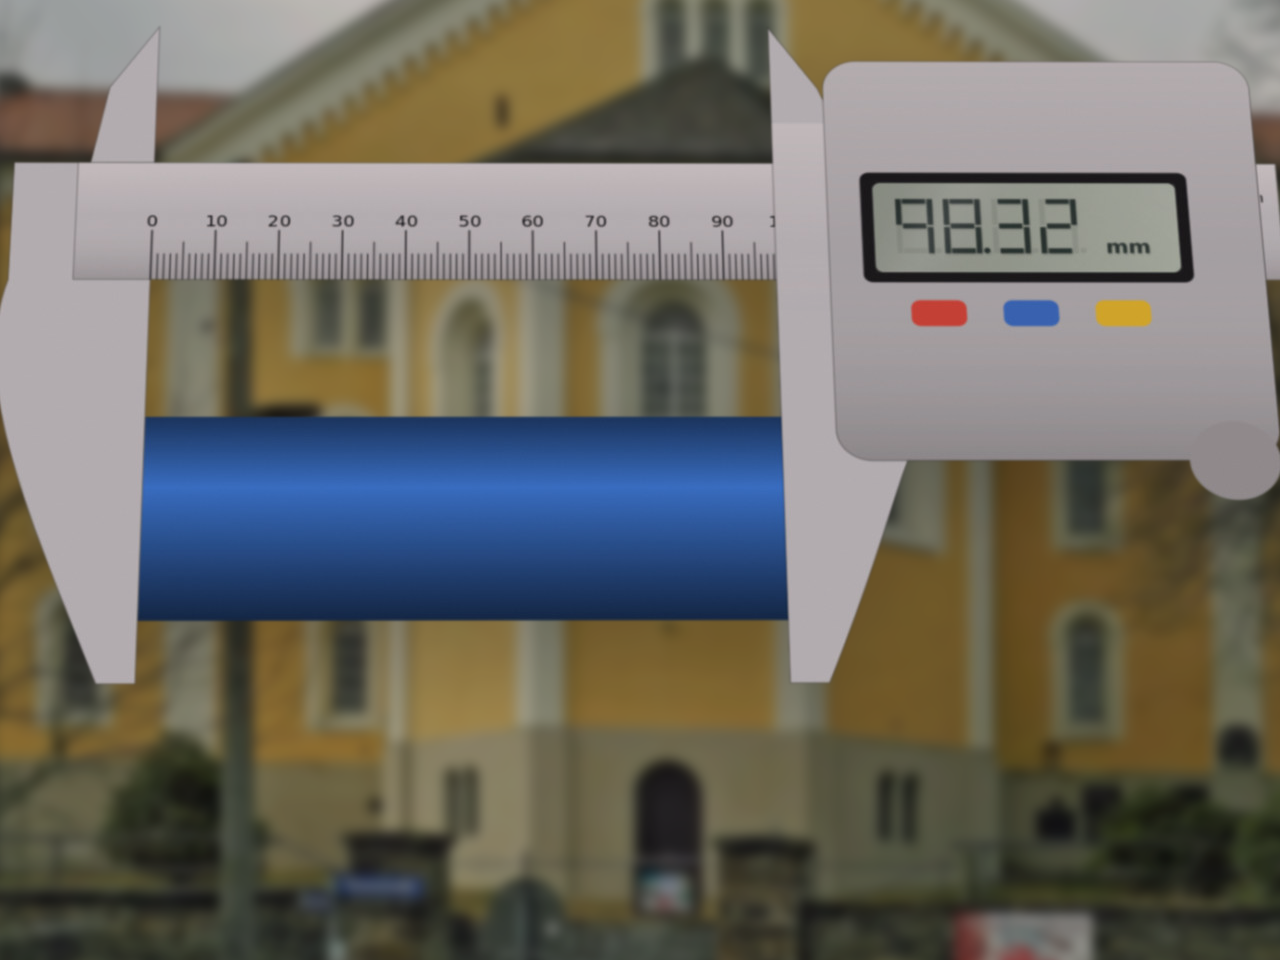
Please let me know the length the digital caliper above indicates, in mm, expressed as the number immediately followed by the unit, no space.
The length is 98.32mm
